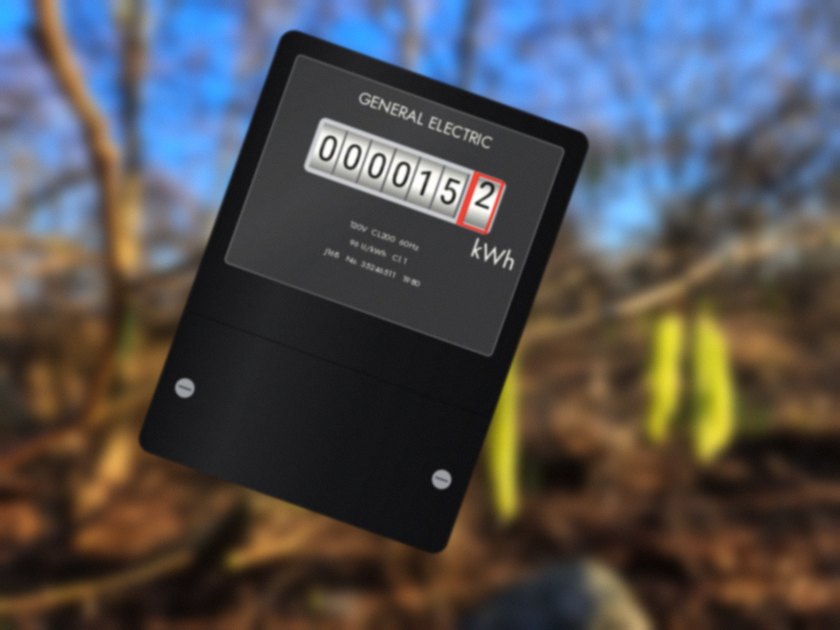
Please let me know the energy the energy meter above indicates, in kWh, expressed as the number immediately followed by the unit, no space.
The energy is 15.2kWh
